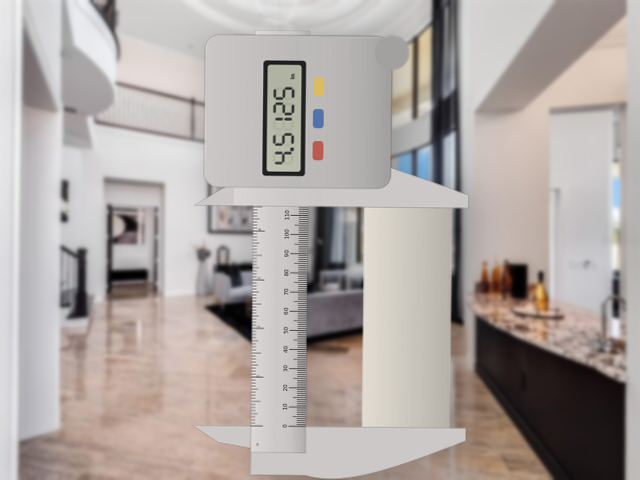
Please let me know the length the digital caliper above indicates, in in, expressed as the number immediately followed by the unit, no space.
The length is 4.5125in
